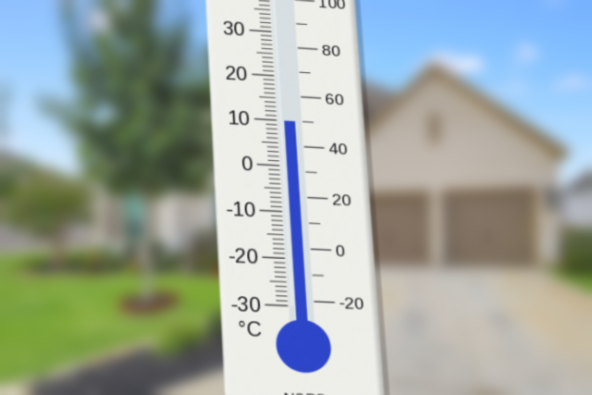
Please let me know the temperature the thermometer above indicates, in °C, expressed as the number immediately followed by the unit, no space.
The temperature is 10°C
